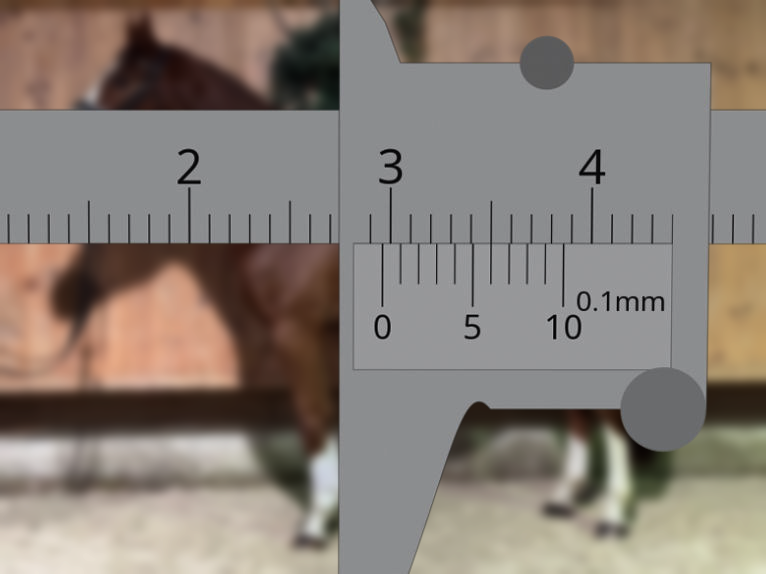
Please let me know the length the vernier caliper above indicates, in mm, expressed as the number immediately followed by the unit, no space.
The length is 29.6mm
